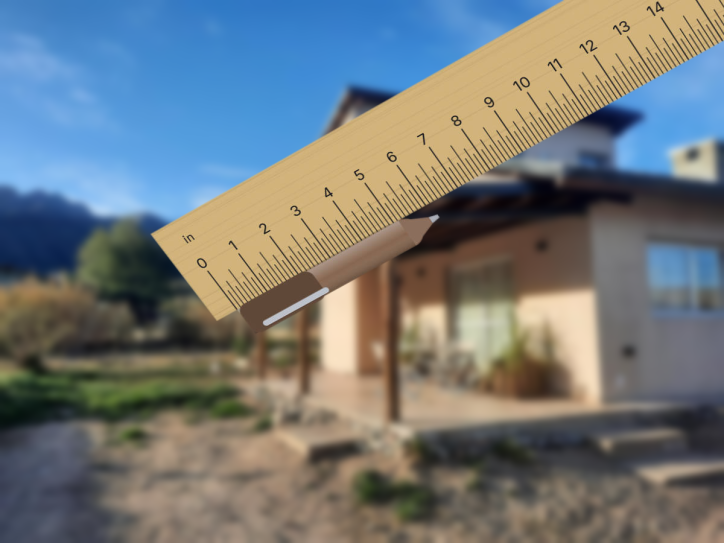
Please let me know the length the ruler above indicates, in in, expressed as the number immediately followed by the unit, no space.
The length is 6.125in
